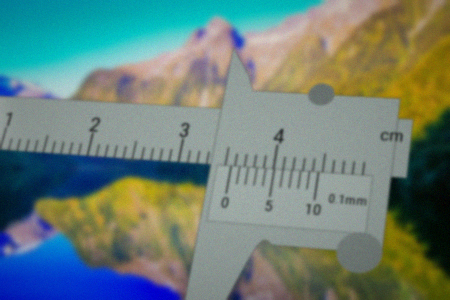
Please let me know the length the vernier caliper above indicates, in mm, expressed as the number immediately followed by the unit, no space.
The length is 35.6mm
